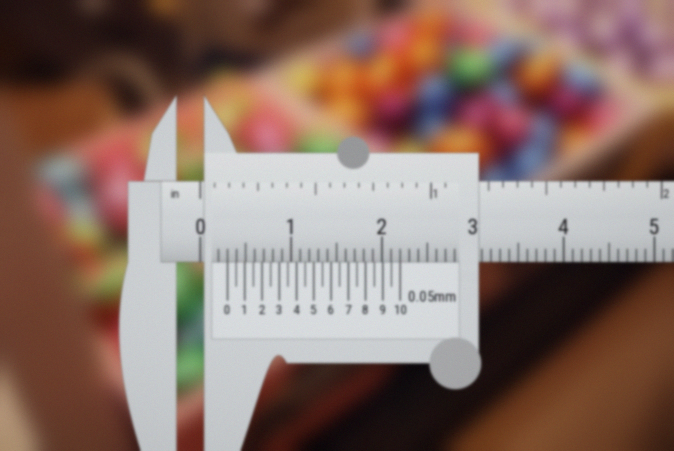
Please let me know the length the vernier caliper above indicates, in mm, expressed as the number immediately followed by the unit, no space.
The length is 3.0mm
